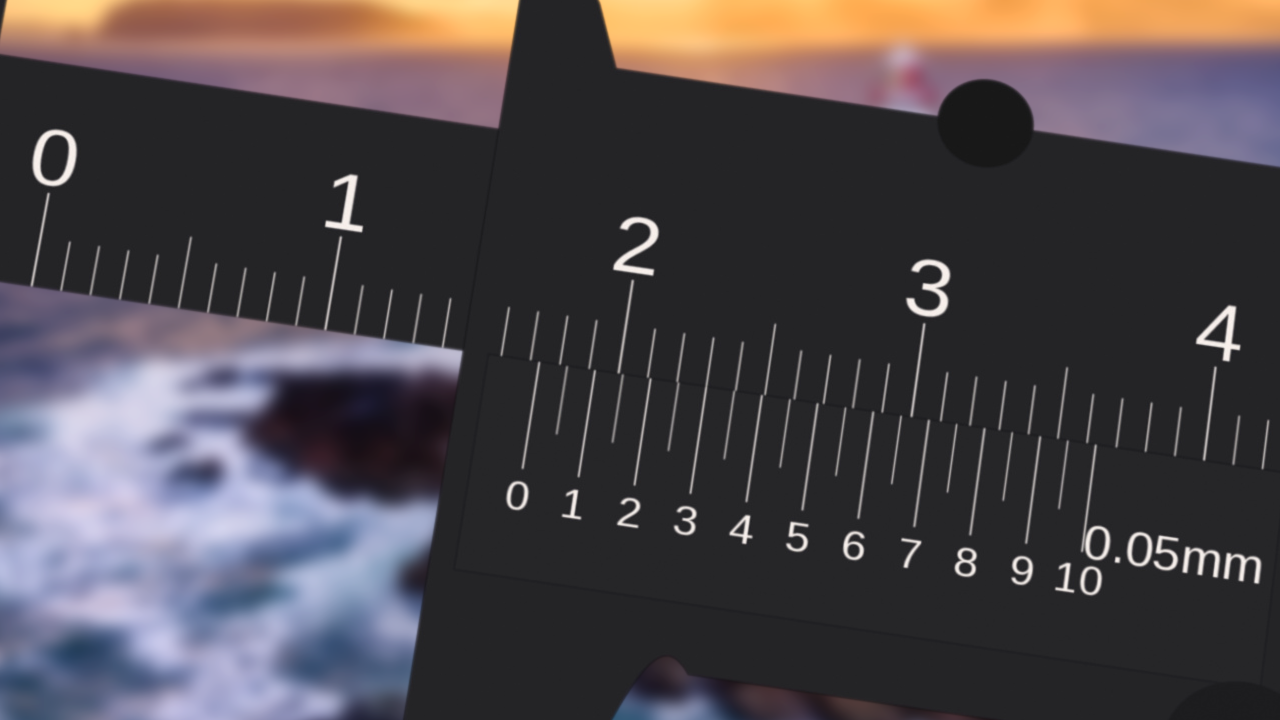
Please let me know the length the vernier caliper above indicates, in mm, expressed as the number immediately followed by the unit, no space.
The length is 17.30mm
